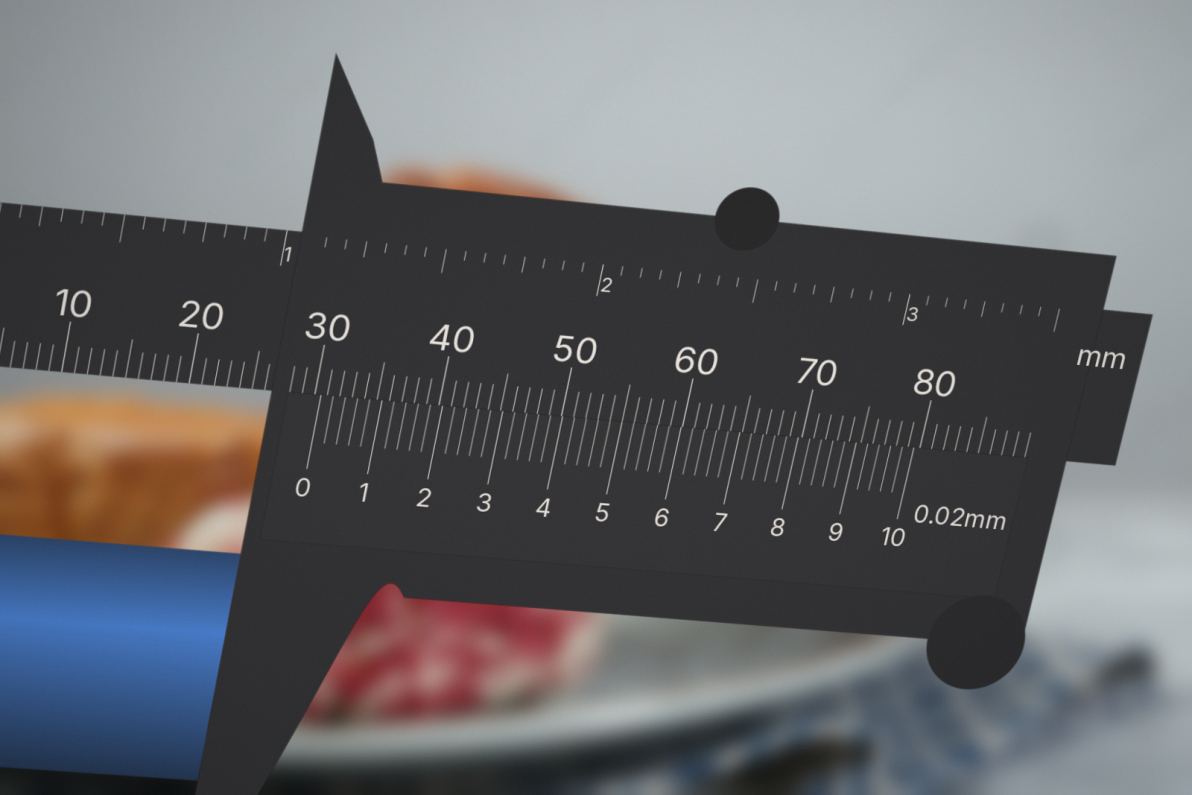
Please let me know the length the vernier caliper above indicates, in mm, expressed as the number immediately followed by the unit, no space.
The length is 30.5mm
